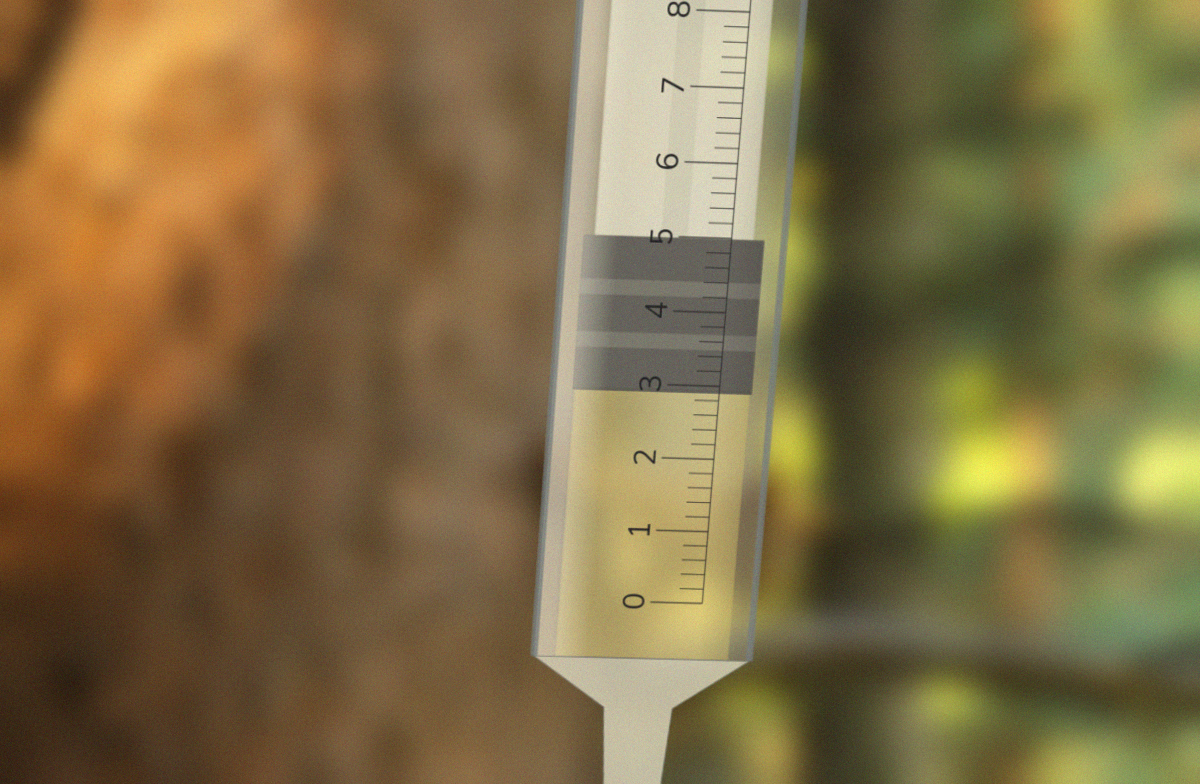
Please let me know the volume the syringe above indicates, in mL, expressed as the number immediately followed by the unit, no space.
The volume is 2.9mL
